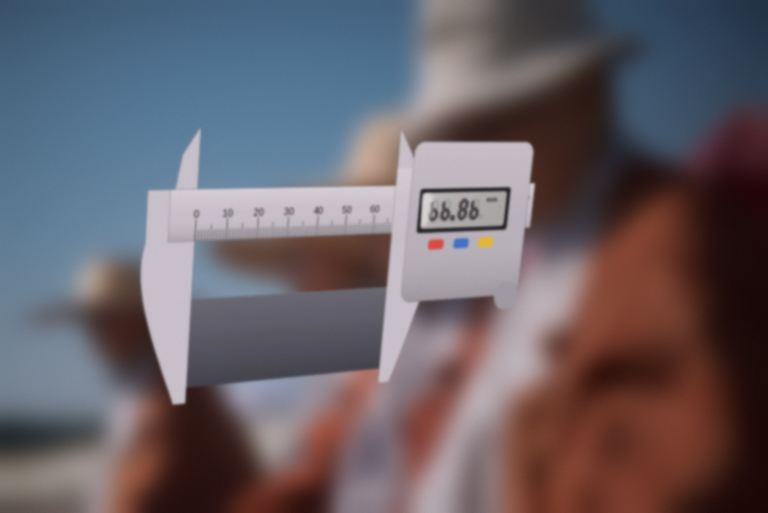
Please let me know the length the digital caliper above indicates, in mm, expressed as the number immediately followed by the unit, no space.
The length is 66.86mm
